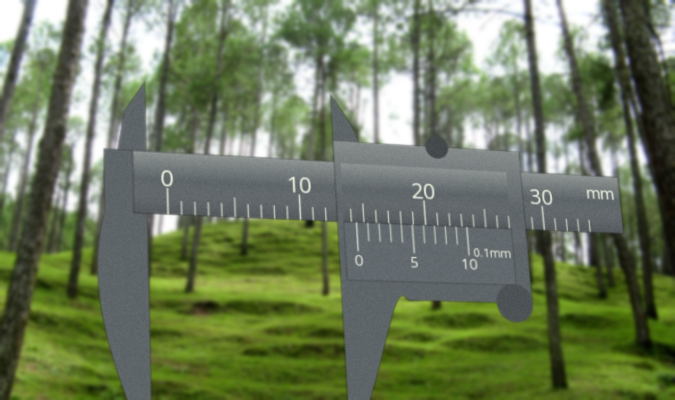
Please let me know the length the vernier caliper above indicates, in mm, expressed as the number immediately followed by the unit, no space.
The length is 14.4mm
